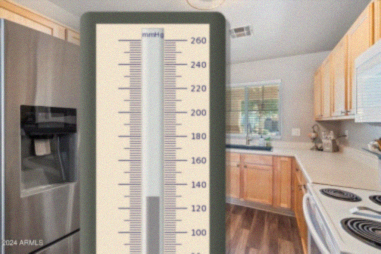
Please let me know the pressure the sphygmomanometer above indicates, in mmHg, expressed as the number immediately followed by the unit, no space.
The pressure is 130mmHg
